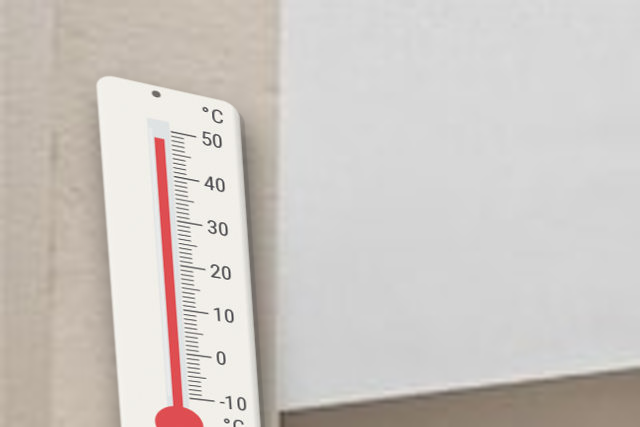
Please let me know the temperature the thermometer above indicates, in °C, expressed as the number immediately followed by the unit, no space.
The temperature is 48°C
